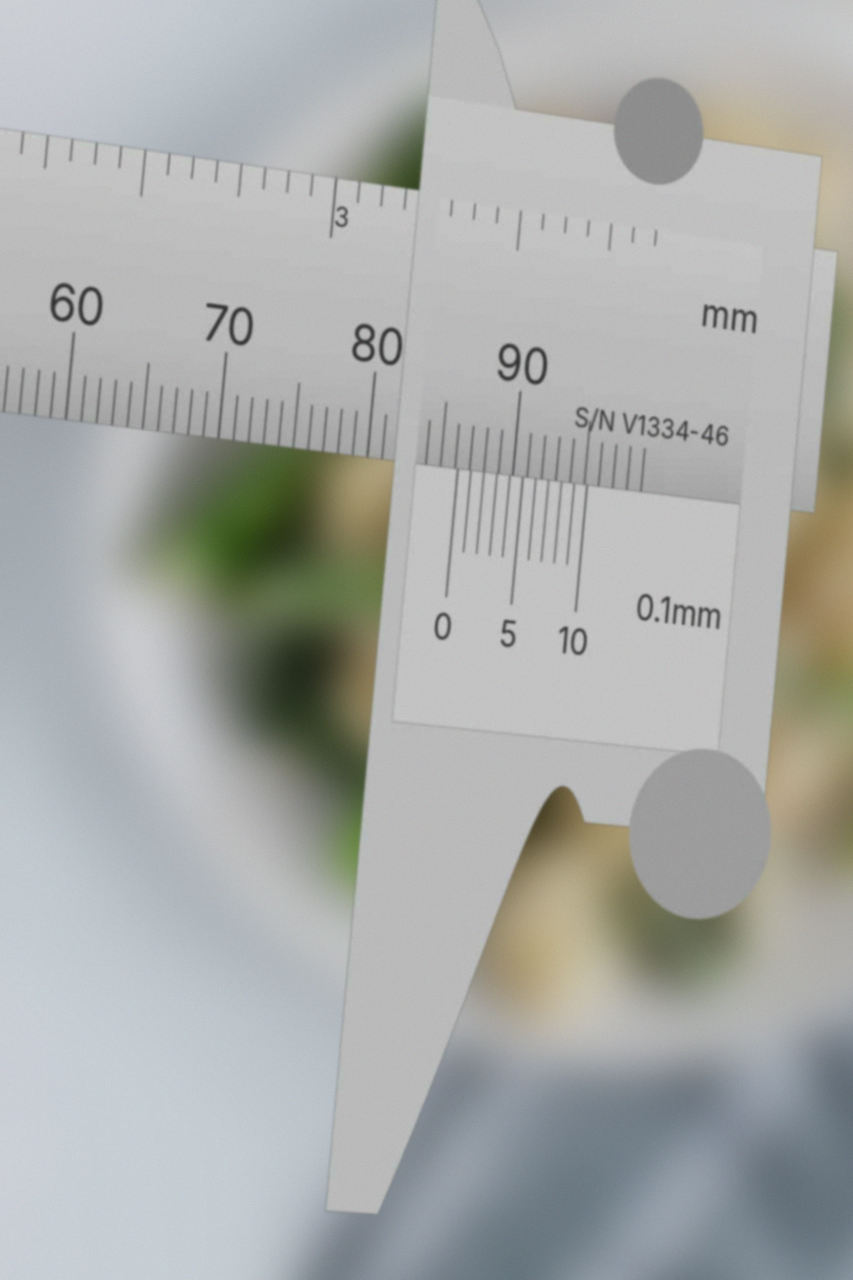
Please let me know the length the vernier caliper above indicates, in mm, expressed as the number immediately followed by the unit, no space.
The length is 86.2mm
